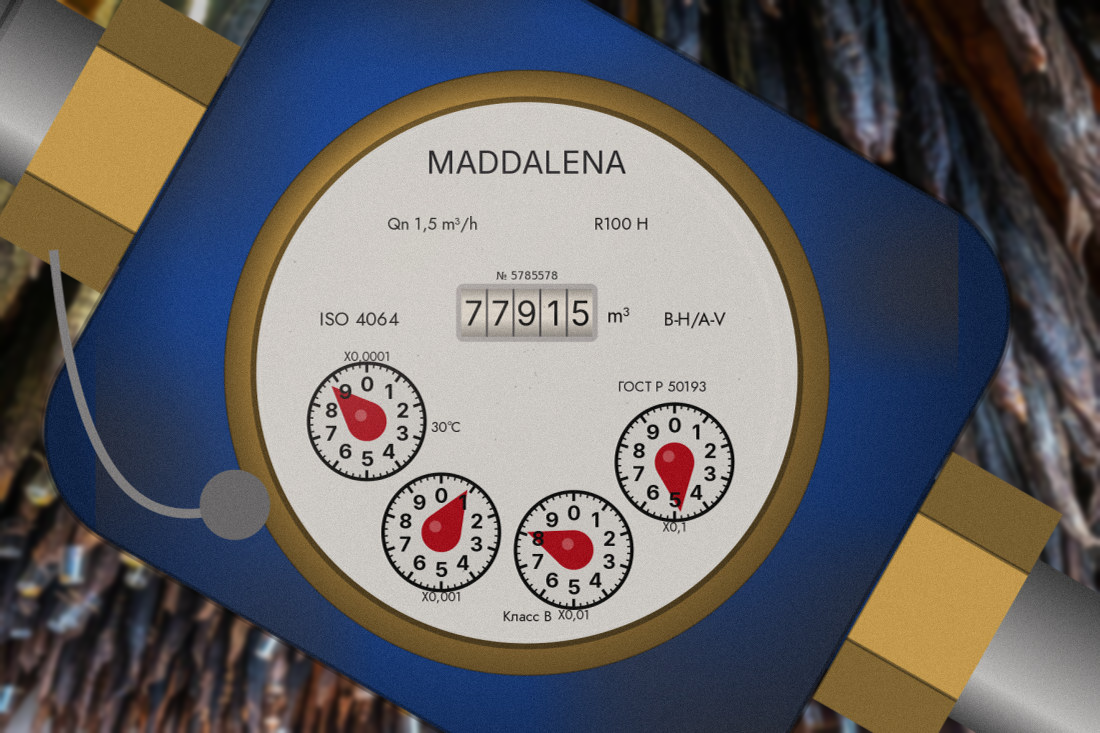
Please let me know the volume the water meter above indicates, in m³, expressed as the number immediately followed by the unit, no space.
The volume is 77915.4808m³
